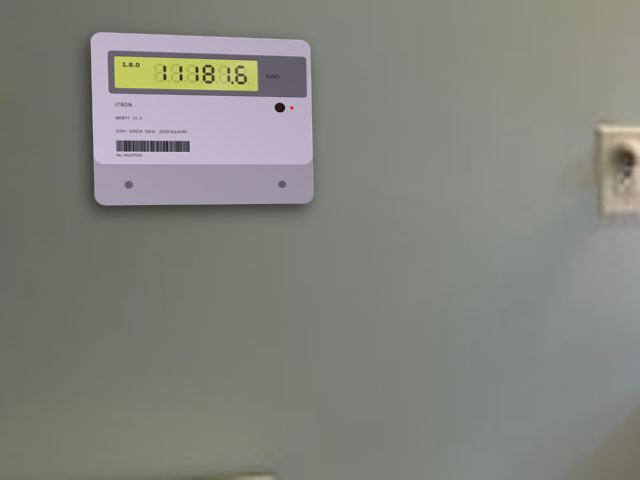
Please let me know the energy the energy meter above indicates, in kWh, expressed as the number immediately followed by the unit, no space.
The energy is 11181.6kWh
